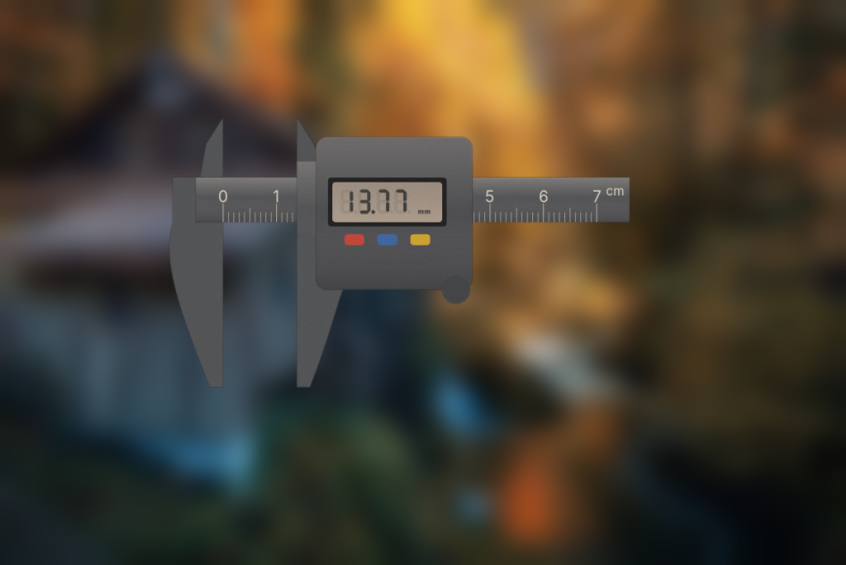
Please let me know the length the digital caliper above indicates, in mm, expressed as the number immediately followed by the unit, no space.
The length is 13.77mm
